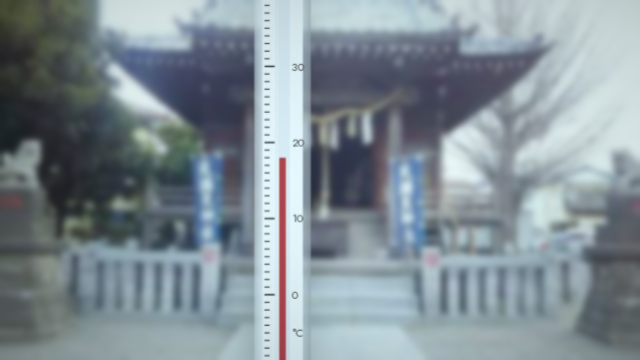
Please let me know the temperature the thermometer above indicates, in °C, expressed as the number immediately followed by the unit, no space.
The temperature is 18°C
